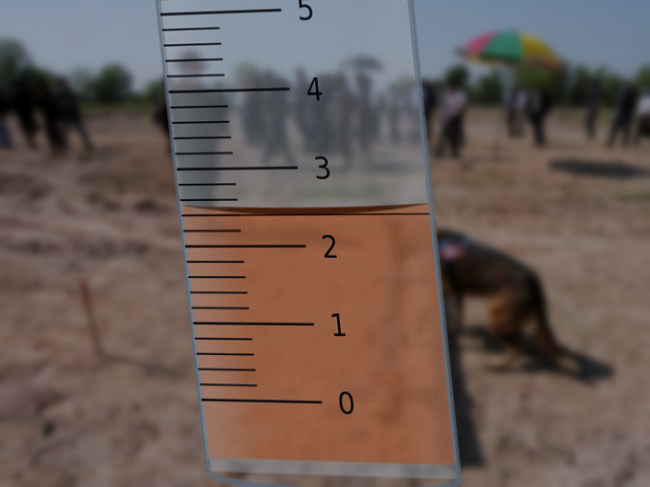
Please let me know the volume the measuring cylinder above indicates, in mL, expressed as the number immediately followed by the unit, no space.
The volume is 2.4mL
